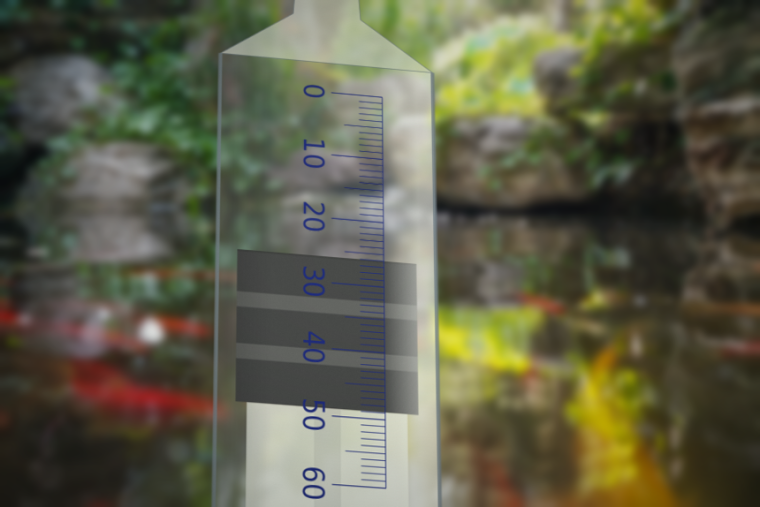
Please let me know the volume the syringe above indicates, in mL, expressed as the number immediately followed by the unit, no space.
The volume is 26mL
